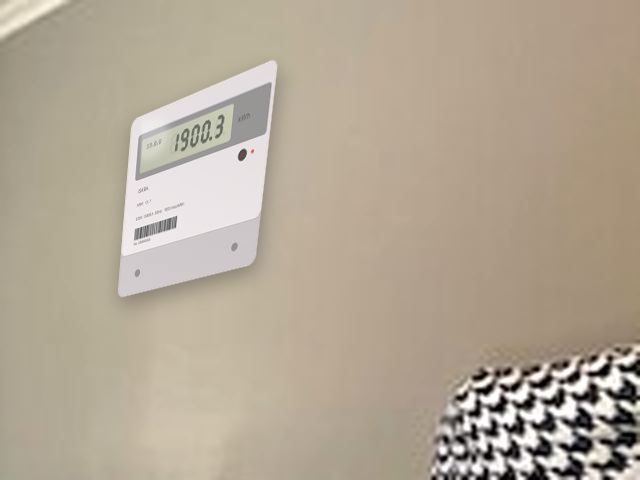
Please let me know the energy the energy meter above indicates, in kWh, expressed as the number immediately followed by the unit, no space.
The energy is 1900.3kWh
